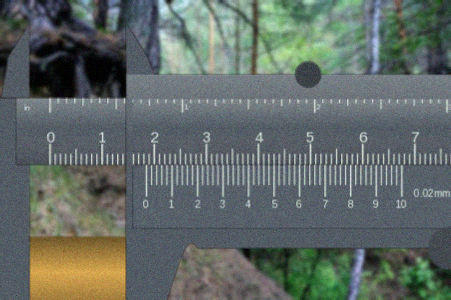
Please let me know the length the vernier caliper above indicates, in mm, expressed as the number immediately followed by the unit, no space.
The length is 18.5mm
